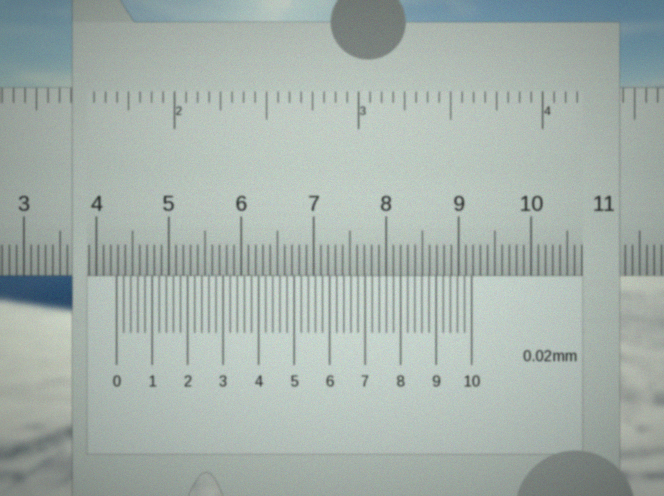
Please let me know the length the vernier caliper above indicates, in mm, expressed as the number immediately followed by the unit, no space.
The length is 42.8mm
